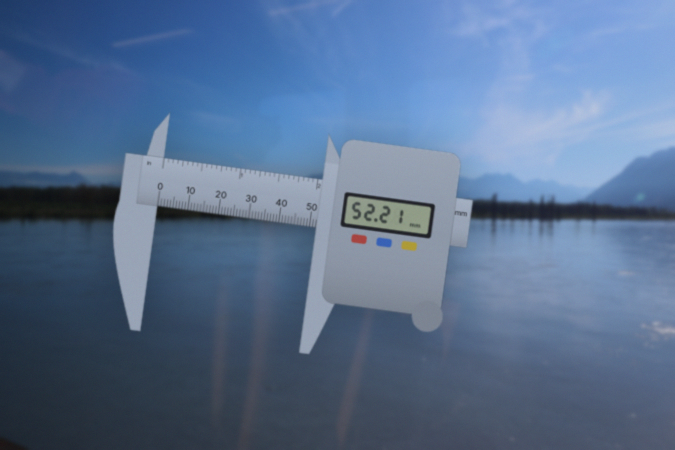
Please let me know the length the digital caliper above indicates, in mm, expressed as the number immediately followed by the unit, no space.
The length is 52.21mm
